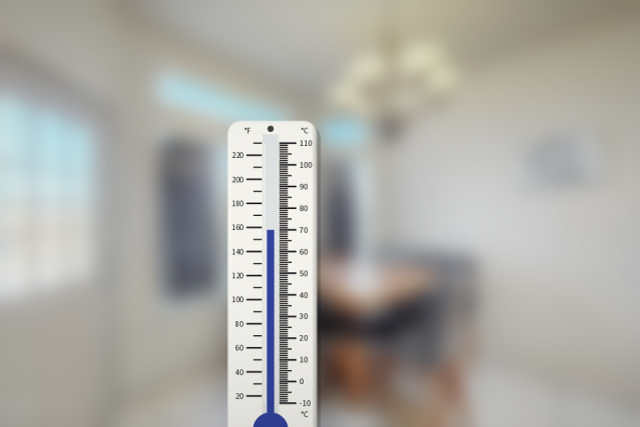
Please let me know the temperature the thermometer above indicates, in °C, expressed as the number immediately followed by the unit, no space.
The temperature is 70°C
